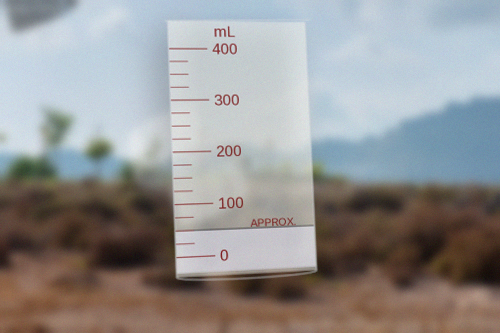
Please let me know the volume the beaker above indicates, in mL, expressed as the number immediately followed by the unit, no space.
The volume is 50mL
